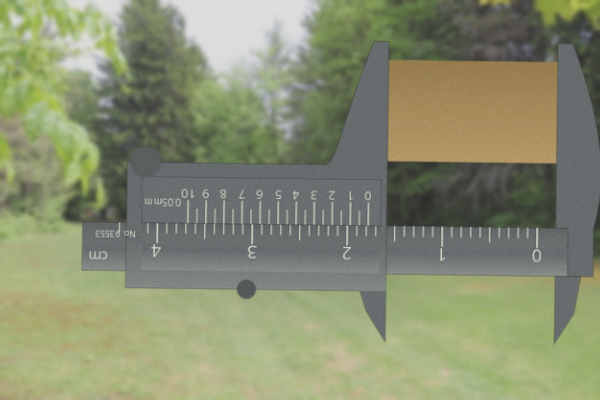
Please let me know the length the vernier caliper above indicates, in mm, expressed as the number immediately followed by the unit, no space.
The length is 17.8mm
